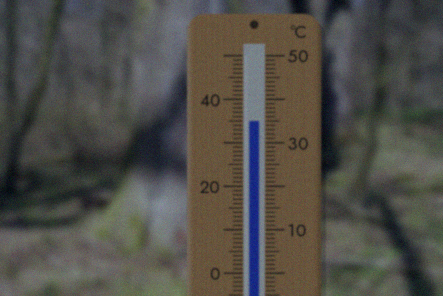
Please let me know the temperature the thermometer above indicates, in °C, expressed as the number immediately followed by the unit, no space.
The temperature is 35°C
